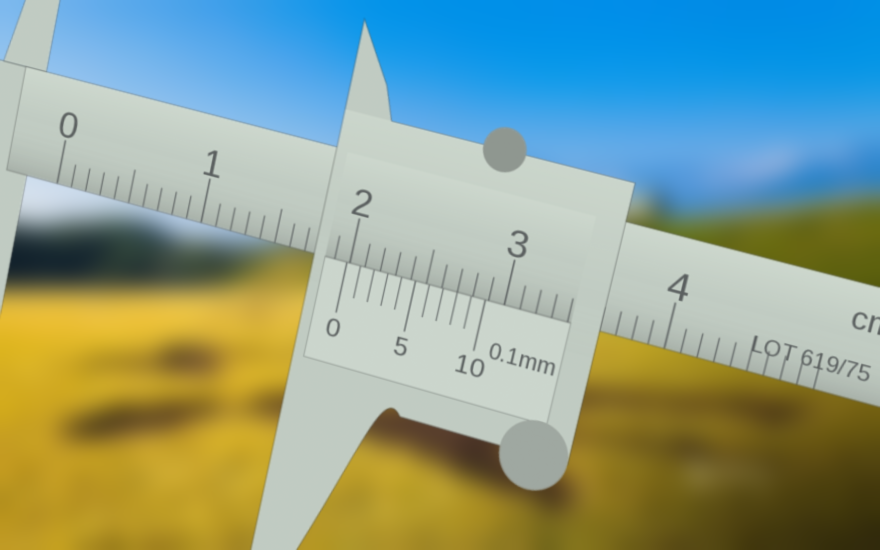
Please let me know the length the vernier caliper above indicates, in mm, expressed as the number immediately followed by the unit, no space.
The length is 19.8mm
